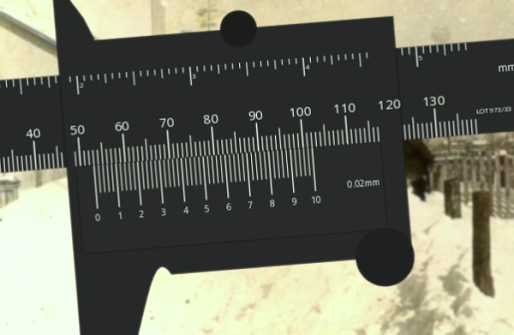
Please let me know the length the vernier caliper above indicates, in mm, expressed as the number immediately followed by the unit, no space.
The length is 53.0mm
